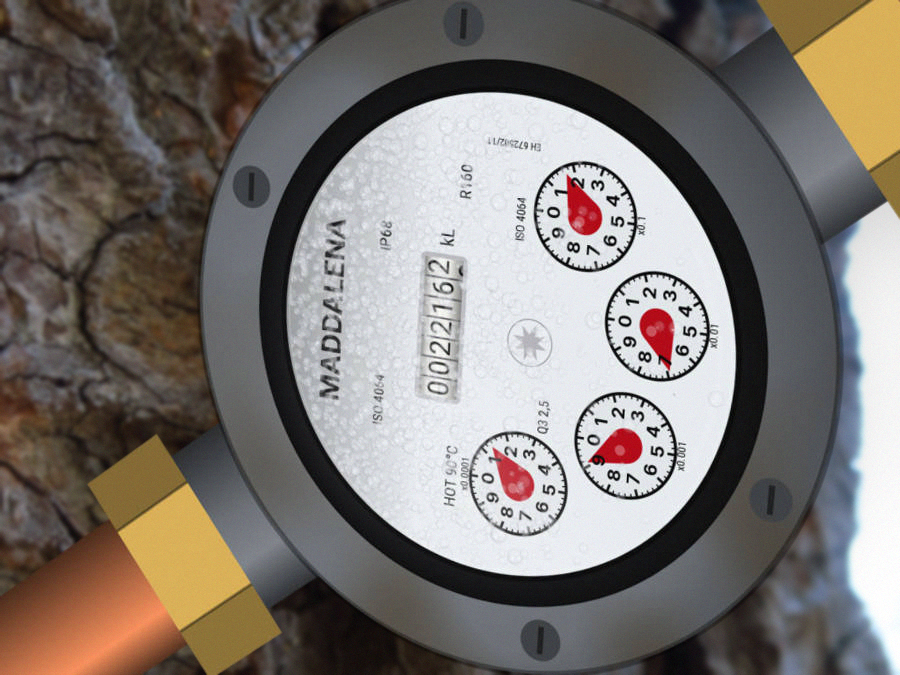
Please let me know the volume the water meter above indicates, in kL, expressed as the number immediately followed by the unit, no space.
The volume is 22162.1691kL
